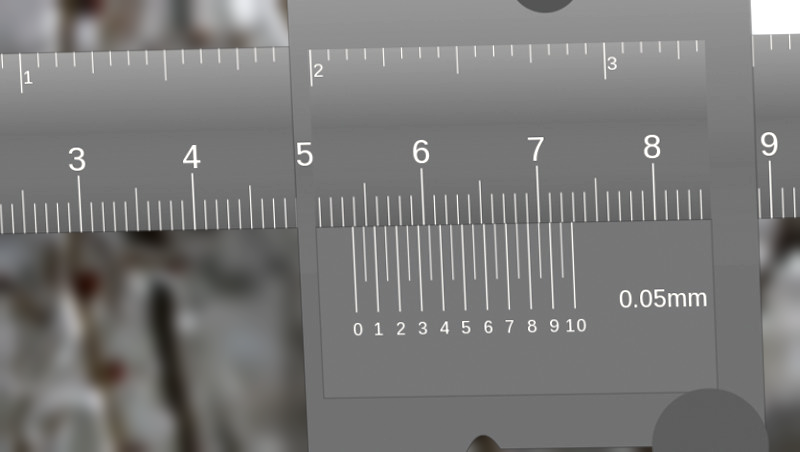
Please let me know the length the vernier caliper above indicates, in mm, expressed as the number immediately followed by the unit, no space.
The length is 53.8mm
